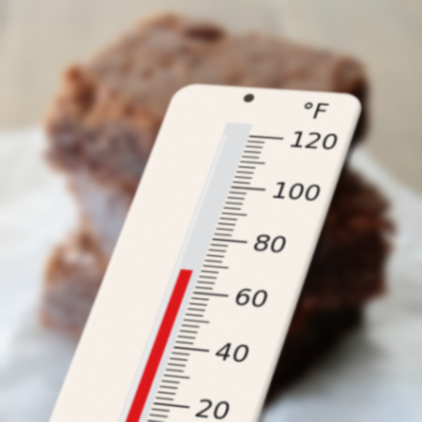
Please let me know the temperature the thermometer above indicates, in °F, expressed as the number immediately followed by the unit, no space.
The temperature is 68°F
